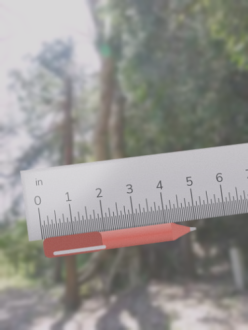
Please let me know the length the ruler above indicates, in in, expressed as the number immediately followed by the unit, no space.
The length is 5in
